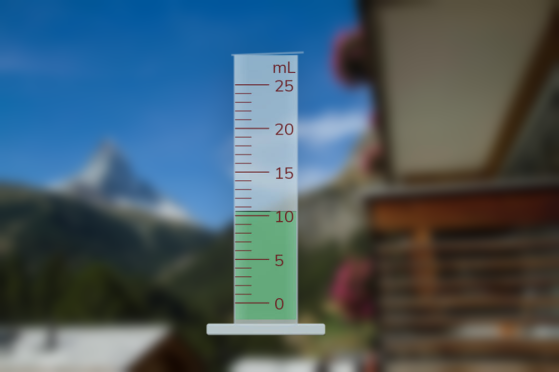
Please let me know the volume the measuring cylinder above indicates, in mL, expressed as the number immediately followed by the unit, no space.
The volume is 10.5mL
